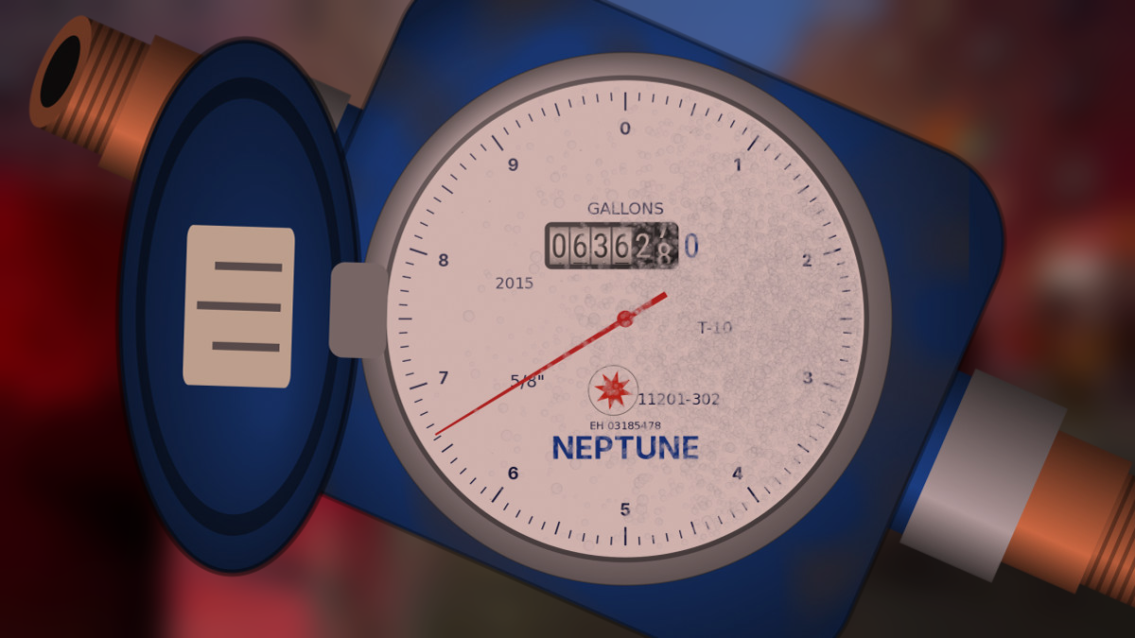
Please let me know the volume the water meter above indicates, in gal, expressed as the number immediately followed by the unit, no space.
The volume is 636276.6gal
